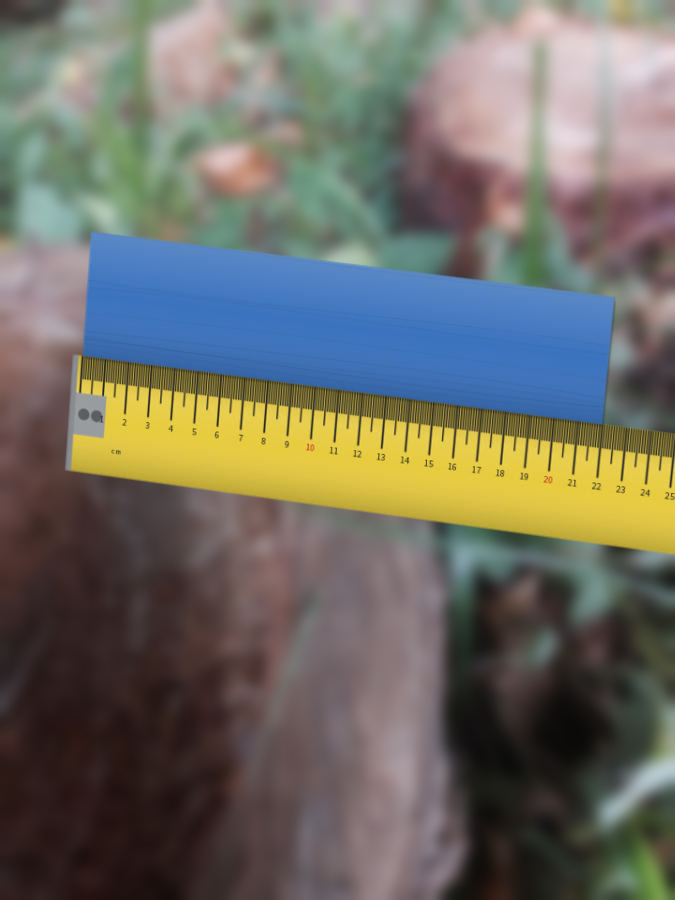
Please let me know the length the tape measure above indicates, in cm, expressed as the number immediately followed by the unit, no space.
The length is 22cm
